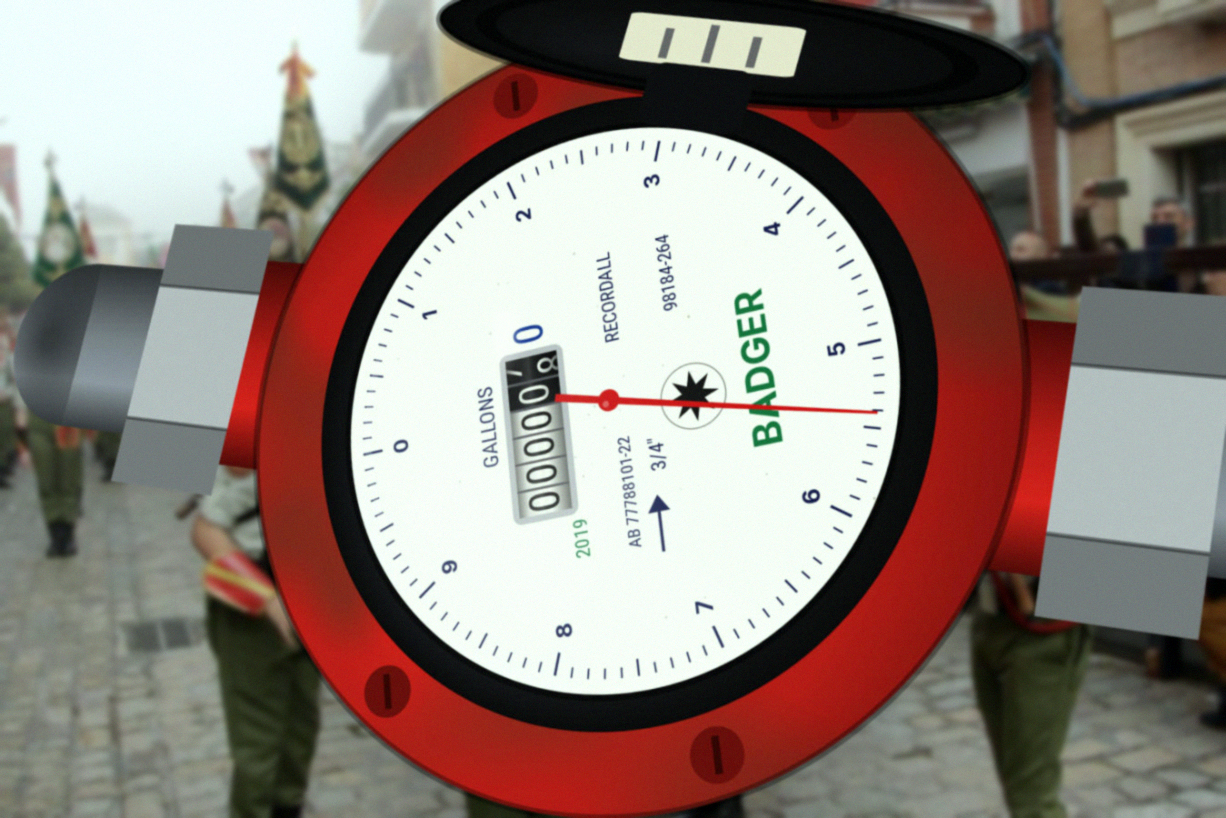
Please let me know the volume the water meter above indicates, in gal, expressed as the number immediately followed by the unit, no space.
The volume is 75.4gal
